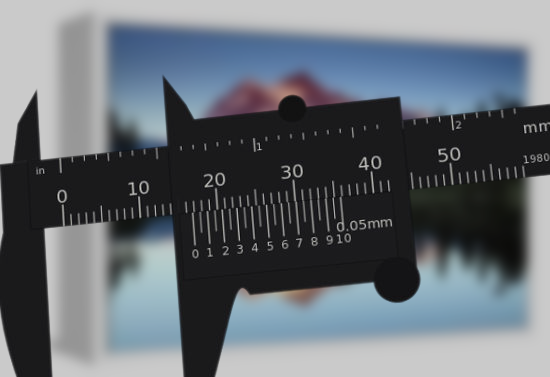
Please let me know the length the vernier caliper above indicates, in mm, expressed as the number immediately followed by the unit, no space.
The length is 16.8mm
